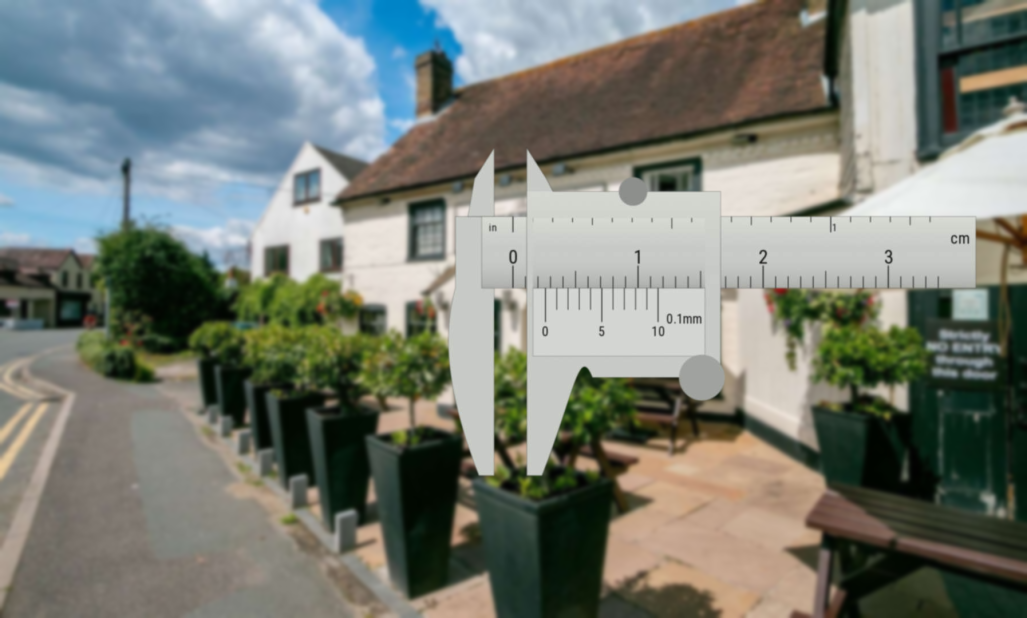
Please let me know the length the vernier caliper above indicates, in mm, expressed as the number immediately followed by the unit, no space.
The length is 2.6mm
